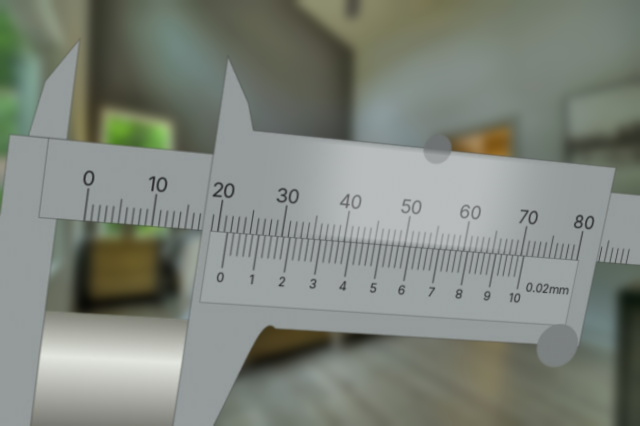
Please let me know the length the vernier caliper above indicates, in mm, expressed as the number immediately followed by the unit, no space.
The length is 21.5mm
